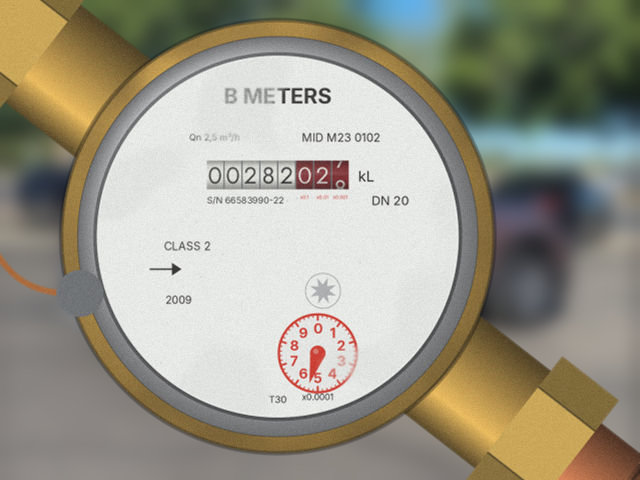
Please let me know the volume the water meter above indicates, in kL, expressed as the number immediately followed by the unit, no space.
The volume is 282.0275kL
